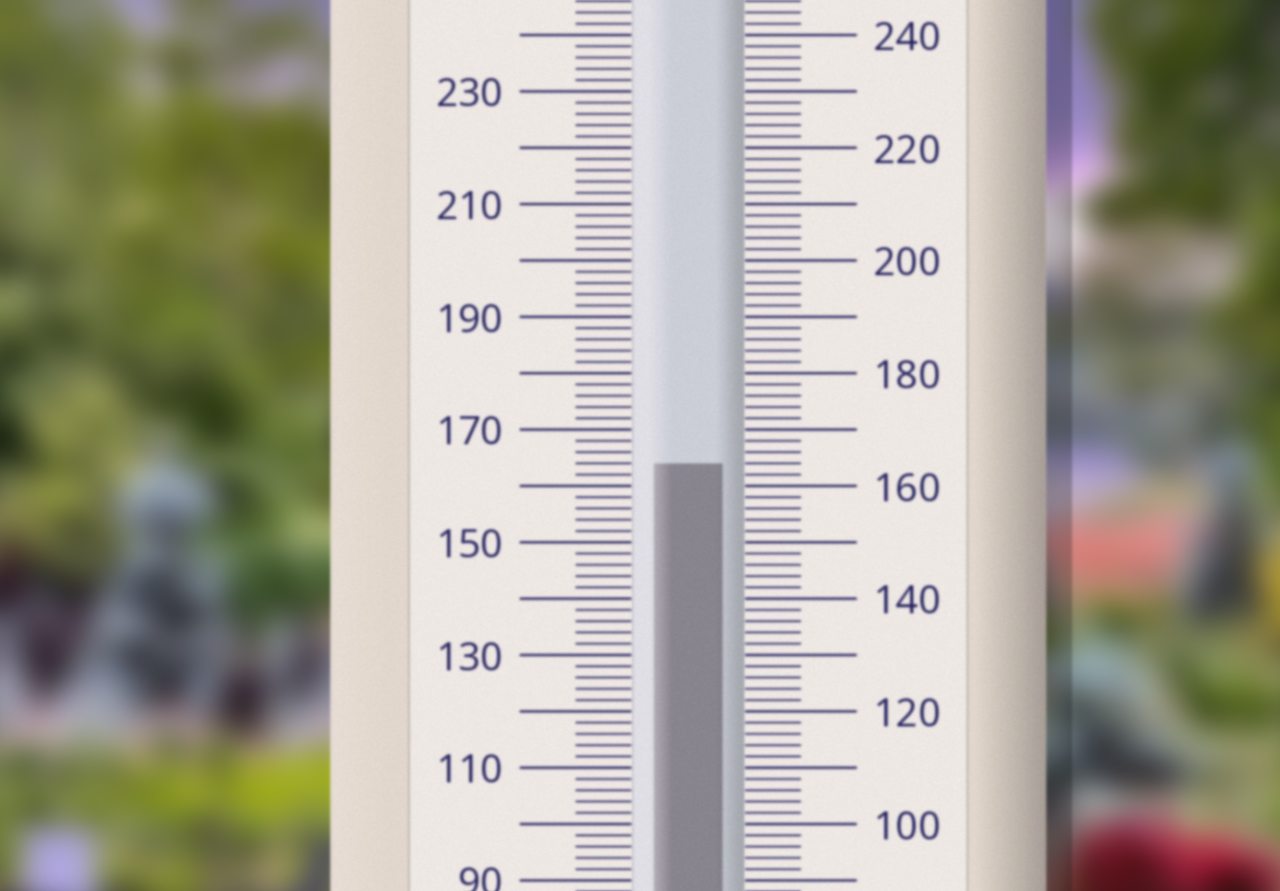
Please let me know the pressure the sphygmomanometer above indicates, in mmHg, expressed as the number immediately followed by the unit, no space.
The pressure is 164mmHg
